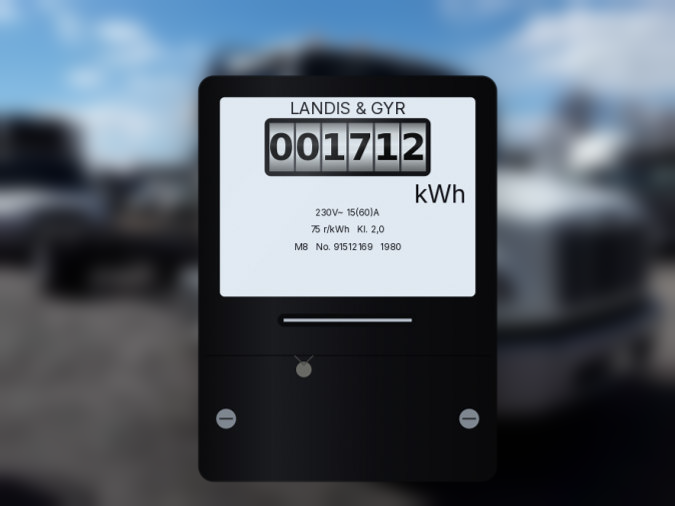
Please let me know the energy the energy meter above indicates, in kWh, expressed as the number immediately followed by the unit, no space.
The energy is 1712kWh
